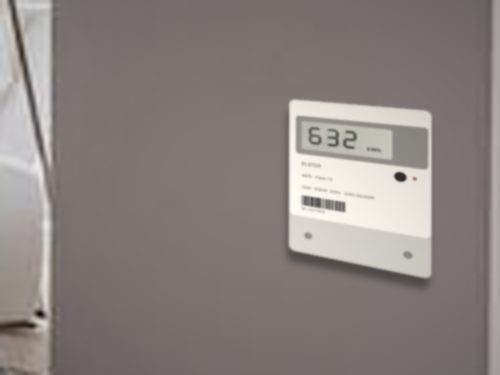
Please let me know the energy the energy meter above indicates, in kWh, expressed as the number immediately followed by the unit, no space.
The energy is 632kWh
